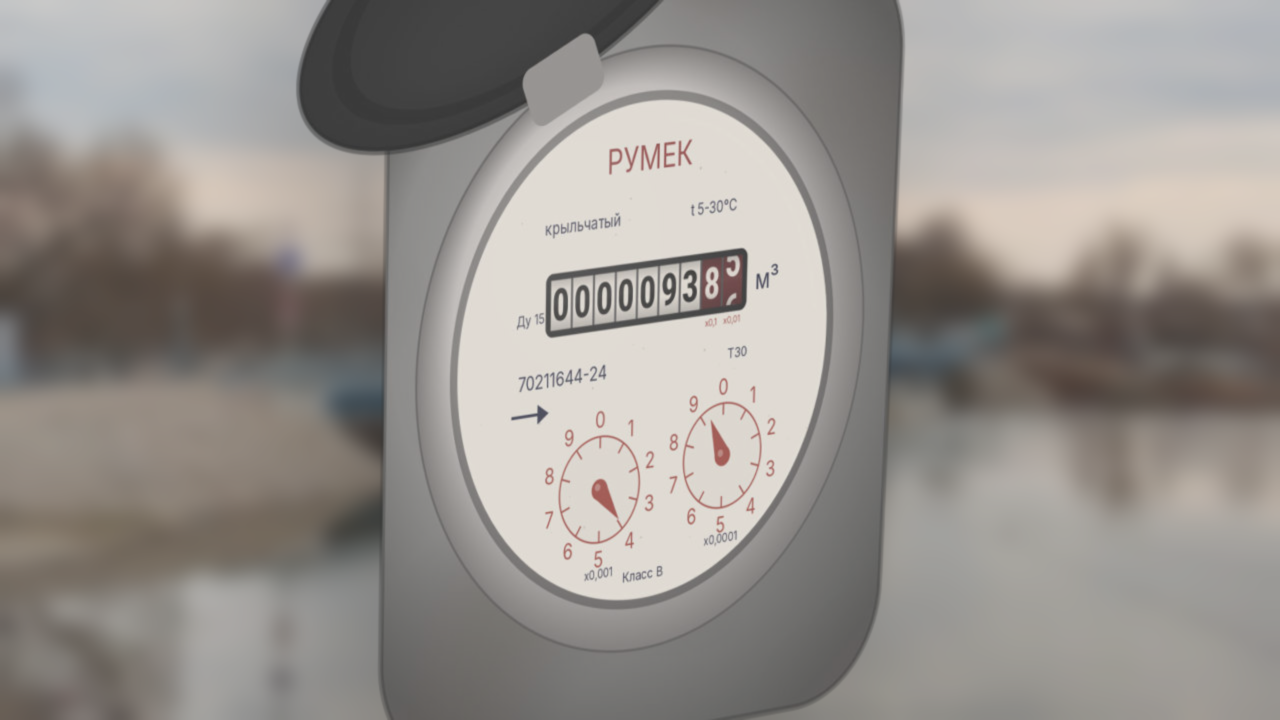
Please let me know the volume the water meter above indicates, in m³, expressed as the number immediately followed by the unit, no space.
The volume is 93.8539m³
